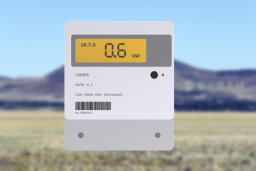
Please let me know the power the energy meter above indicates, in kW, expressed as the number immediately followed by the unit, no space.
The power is 0.6kW
